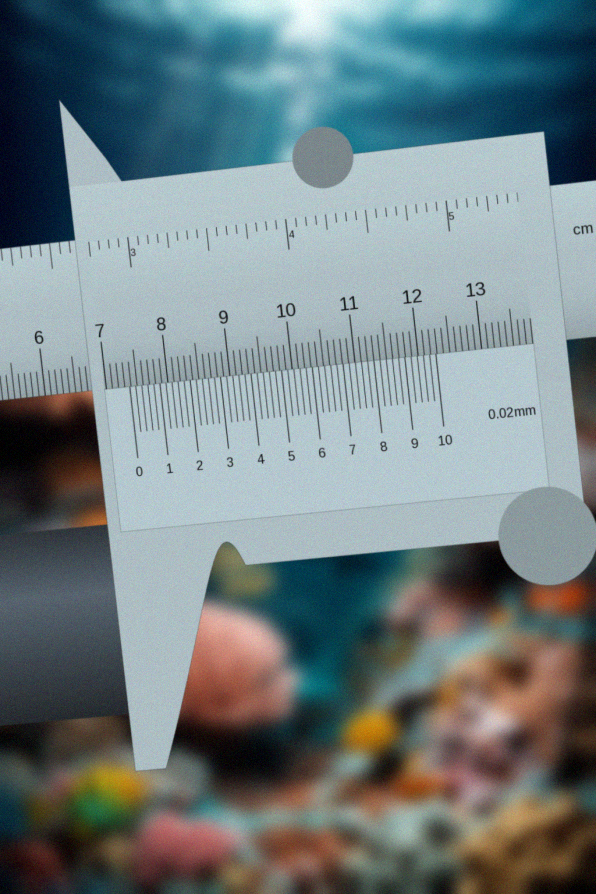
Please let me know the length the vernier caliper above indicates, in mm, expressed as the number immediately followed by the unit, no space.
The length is 73.8mm
